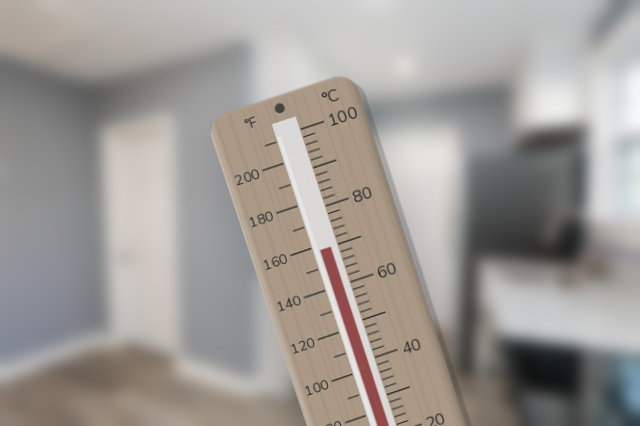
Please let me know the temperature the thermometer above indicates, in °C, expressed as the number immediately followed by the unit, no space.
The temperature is 70°C
